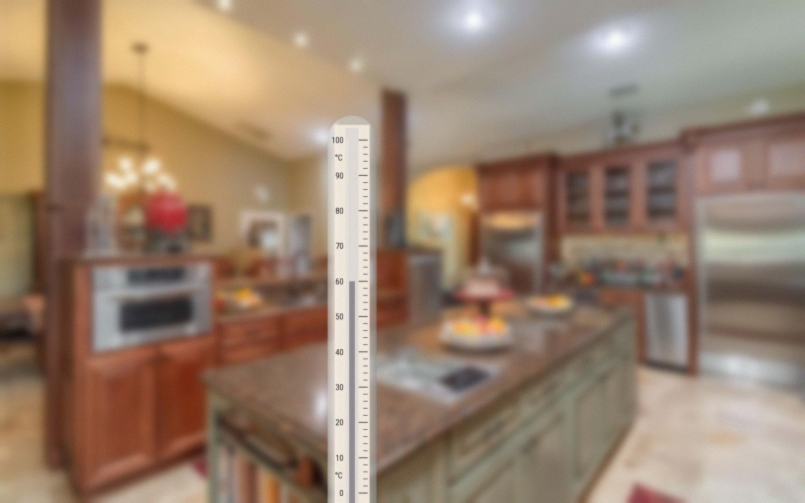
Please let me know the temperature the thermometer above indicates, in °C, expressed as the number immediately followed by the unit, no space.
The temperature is 60°C
